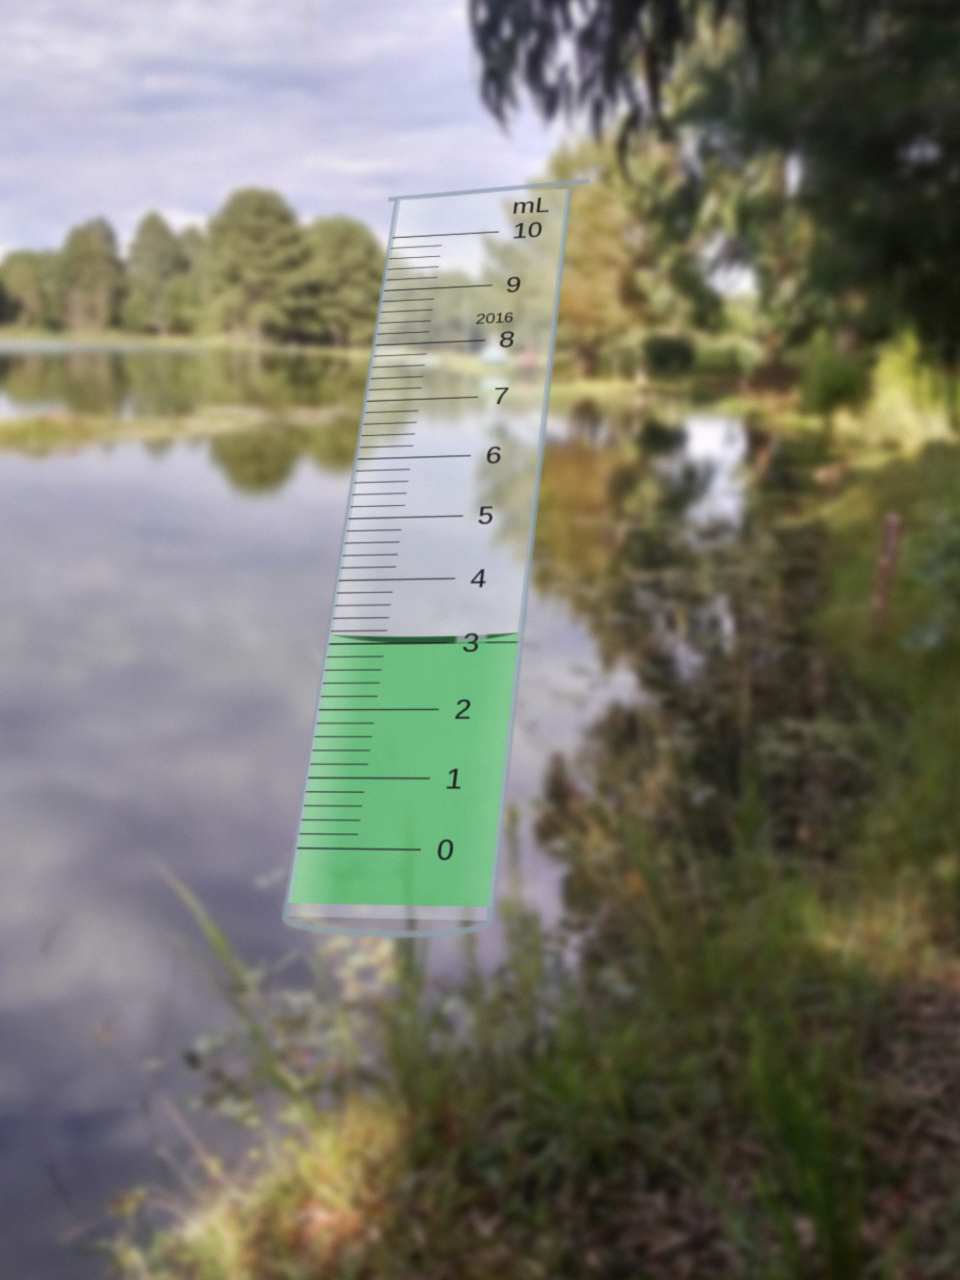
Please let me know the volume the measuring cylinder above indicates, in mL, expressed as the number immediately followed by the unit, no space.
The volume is 3mL
